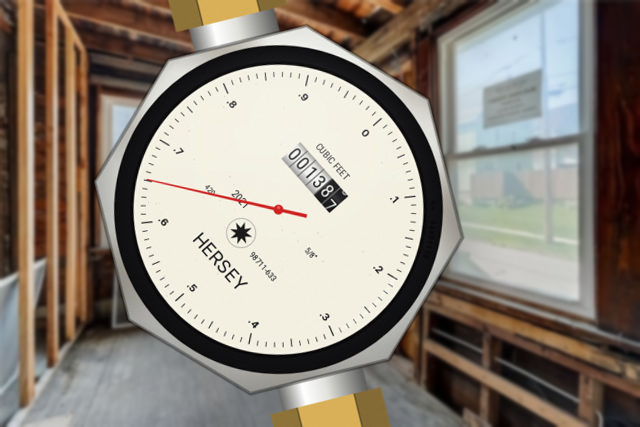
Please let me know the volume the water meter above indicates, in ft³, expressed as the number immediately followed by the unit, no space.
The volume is 1386.65ft³
